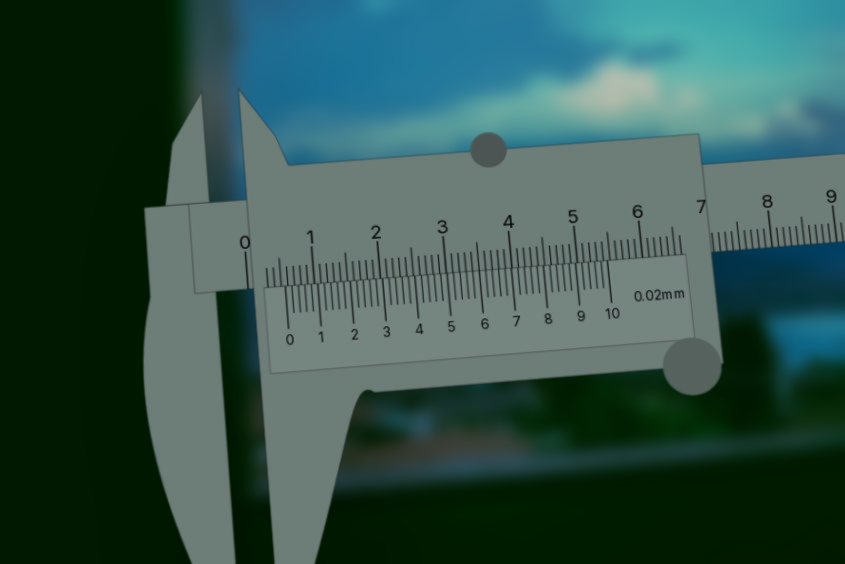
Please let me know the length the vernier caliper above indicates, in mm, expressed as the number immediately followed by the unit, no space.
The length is 5.6mm
